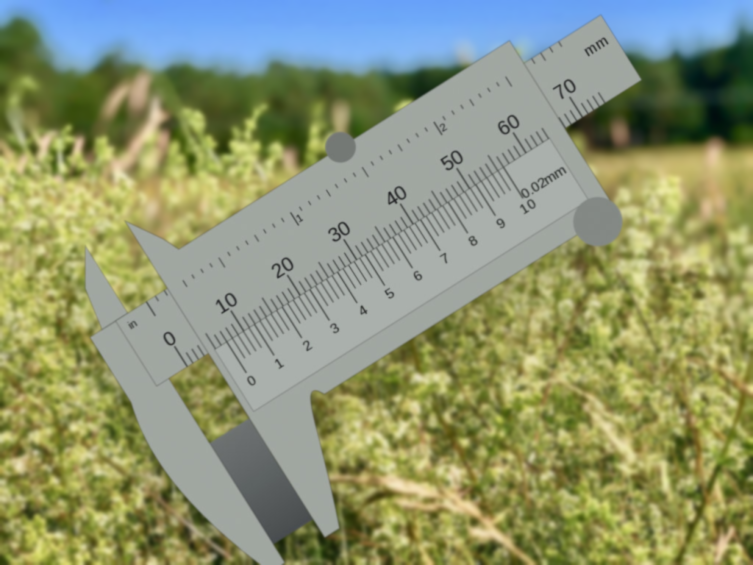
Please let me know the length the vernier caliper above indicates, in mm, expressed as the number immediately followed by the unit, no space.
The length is 7.0mm
